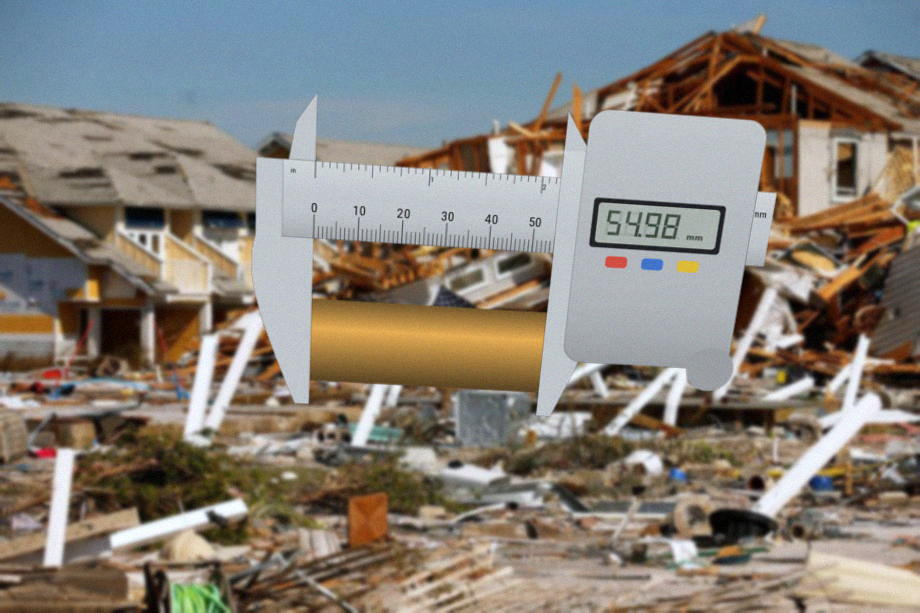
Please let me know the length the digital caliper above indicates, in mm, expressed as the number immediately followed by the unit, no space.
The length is 54.98mm
